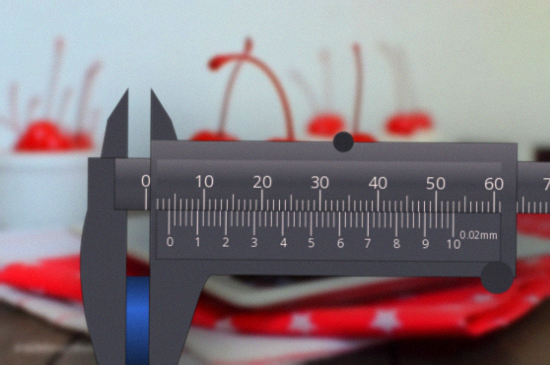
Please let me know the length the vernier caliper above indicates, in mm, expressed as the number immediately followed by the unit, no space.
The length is 4.0mm
